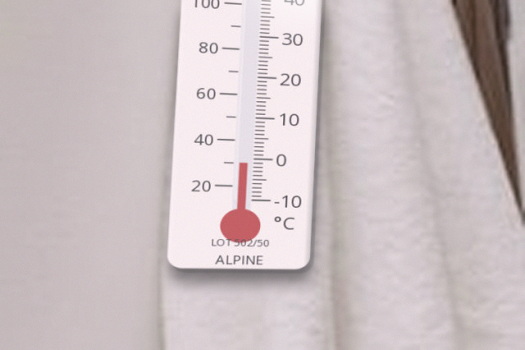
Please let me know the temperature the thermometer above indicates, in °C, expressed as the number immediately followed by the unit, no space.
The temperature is -1°C
